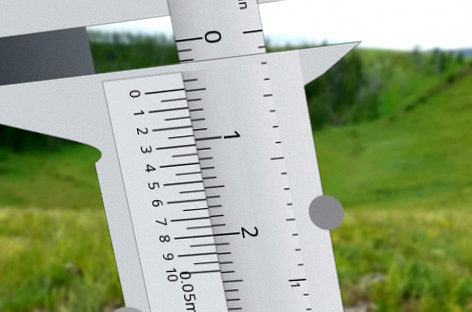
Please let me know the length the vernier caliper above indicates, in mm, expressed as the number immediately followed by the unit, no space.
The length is 4.8mm
